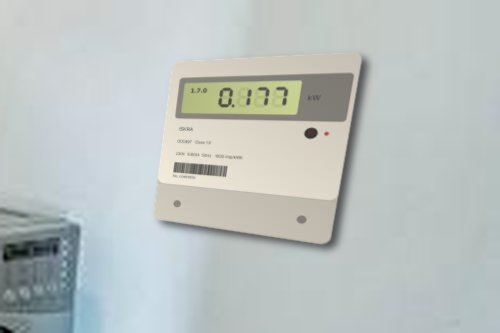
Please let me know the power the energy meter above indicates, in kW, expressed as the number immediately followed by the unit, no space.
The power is 0.177kW
